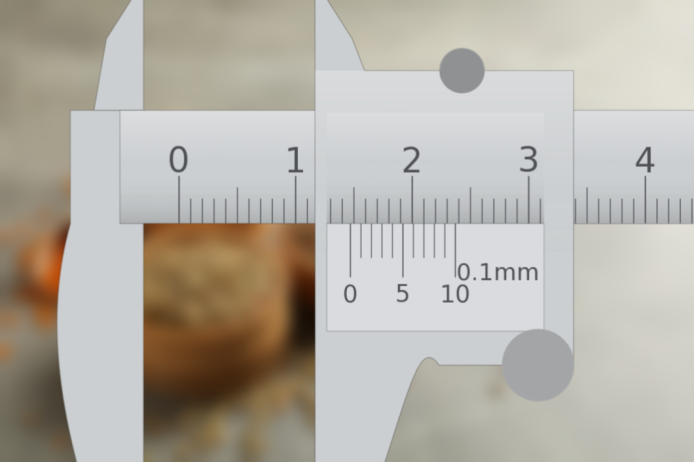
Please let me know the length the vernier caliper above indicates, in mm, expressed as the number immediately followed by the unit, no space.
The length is 14.7mm
